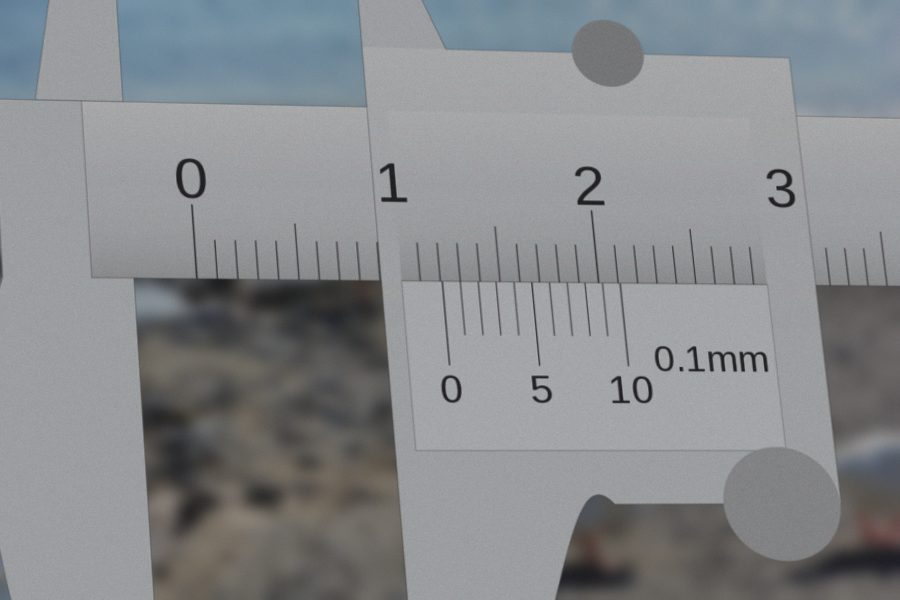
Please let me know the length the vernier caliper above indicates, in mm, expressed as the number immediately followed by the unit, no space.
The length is 12.1mm
